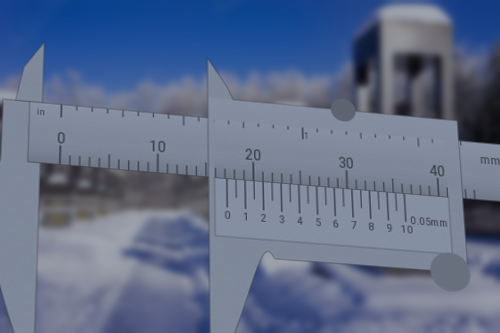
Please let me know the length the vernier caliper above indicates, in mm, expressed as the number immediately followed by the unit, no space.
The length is 17.2mm
